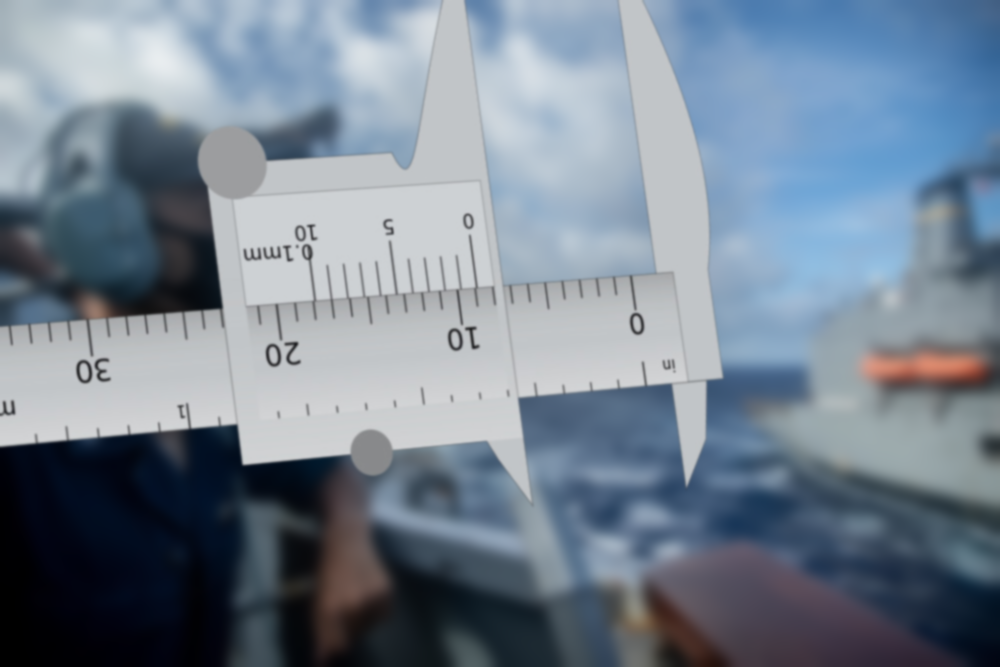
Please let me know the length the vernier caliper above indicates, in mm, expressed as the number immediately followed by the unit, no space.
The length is 8.9mm
